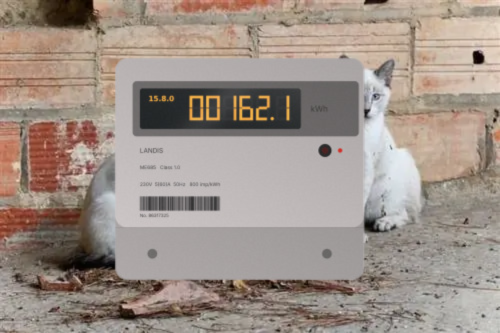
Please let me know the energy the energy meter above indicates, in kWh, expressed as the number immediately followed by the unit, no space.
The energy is 162.1kWh
